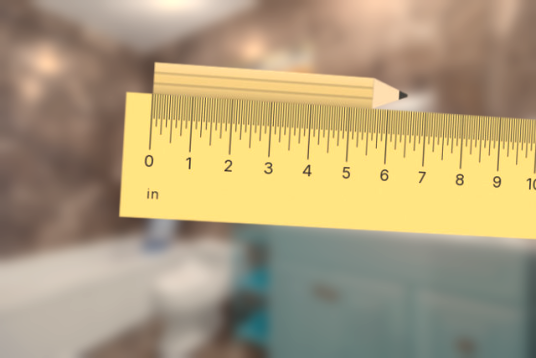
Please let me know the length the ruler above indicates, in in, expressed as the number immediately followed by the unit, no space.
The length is 6.5in
